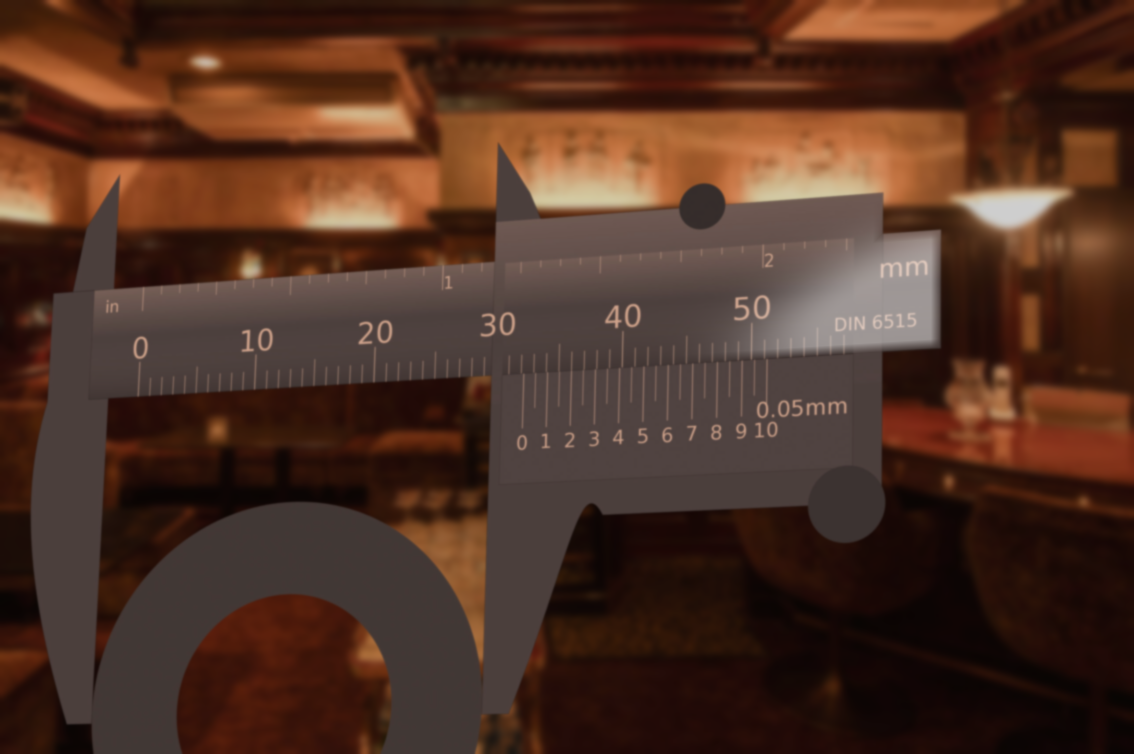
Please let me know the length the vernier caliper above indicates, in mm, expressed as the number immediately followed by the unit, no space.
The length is 32.2mm
